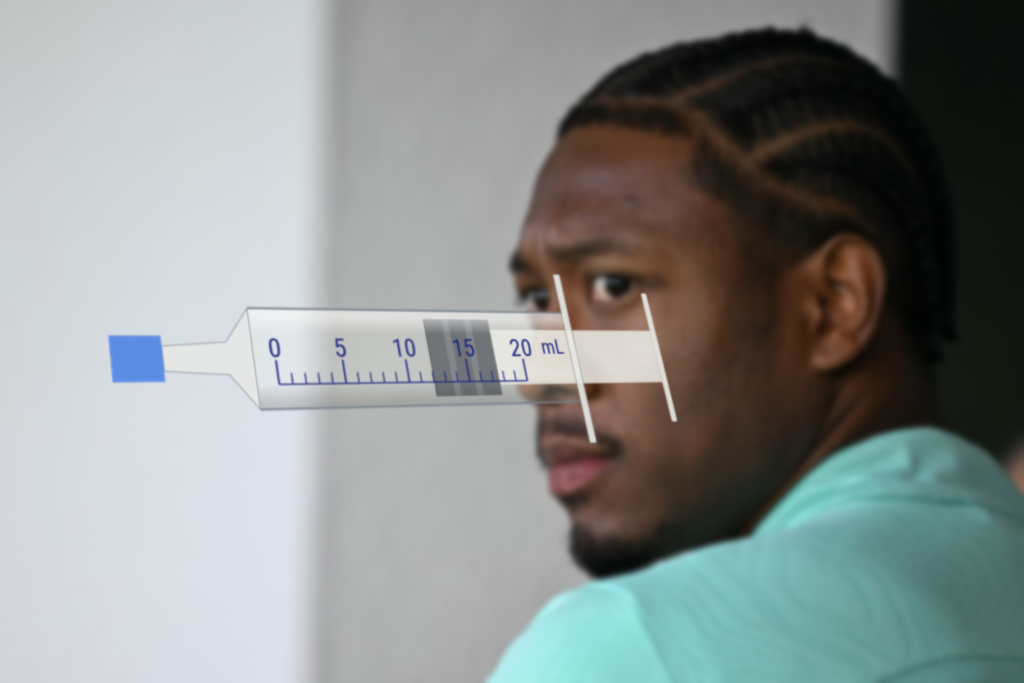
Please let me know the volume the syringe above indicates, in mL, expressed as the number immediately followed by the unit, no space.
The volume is 12mL
